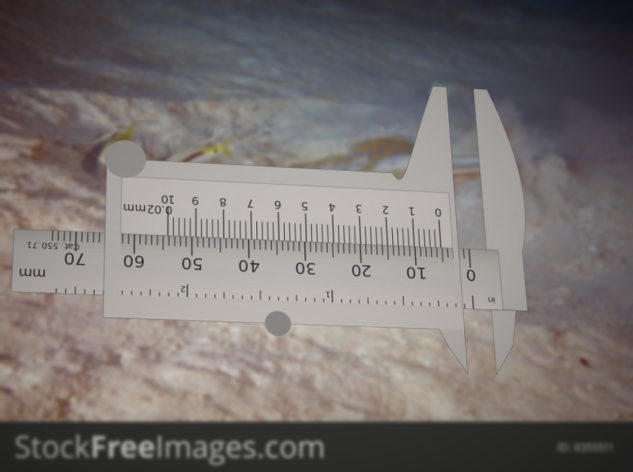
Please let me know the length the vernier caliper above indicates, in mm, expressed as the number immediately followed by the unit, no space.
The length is 5.2mm
